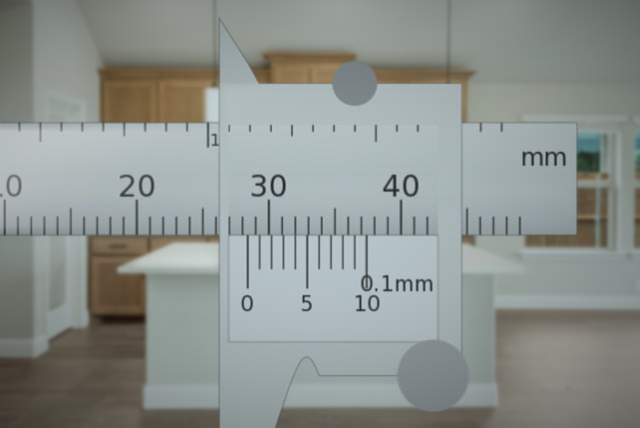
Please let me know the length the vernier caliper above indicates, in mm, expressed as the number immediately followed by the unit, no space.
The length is 28.4mm
